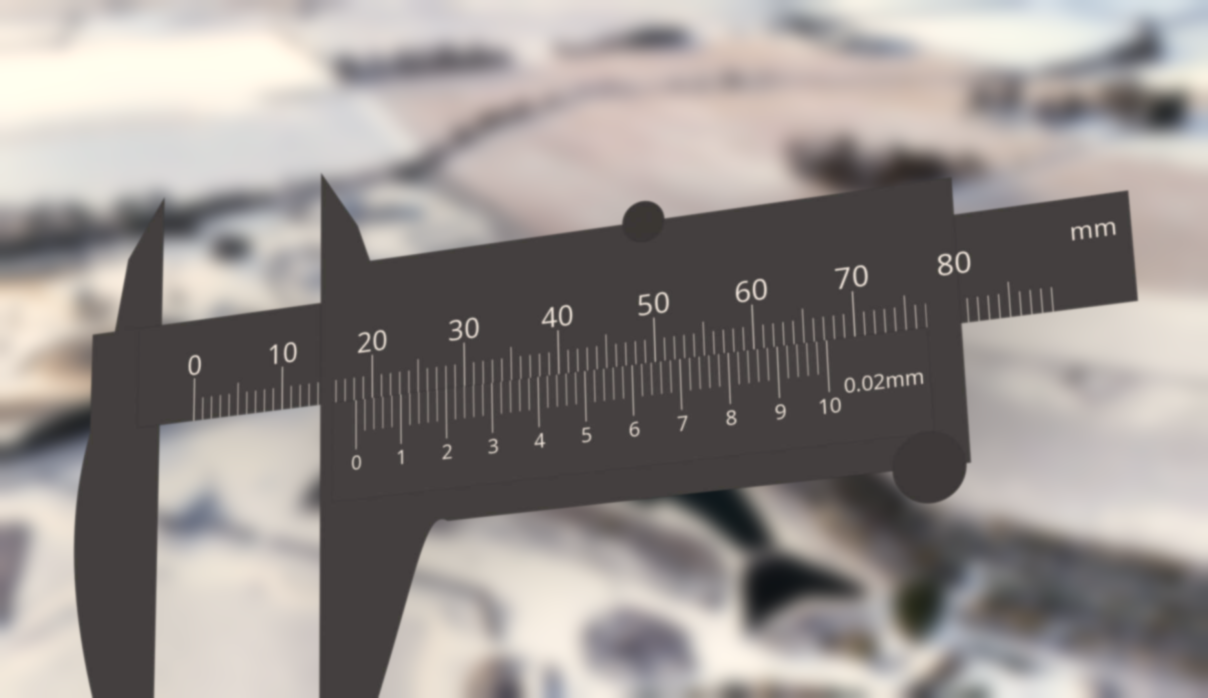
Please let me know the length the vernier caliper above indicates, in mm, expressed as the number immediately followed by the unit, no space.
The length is 18.2mm
